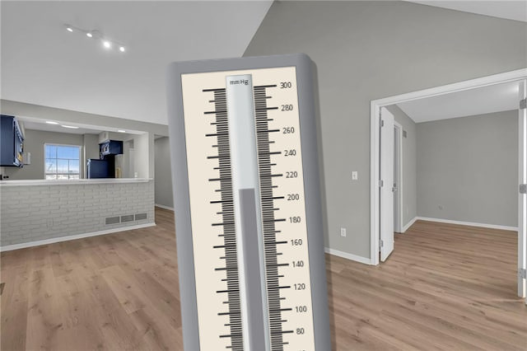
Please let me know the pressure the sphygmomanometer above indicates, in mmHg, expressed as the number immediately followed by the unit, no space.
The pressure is 210mmHg
